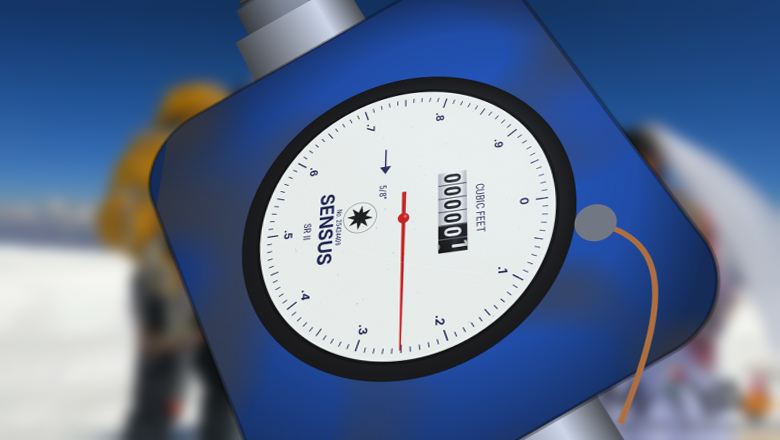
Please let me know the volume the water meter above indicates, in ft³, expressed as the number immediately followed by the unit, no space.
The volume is 1.25ft³
